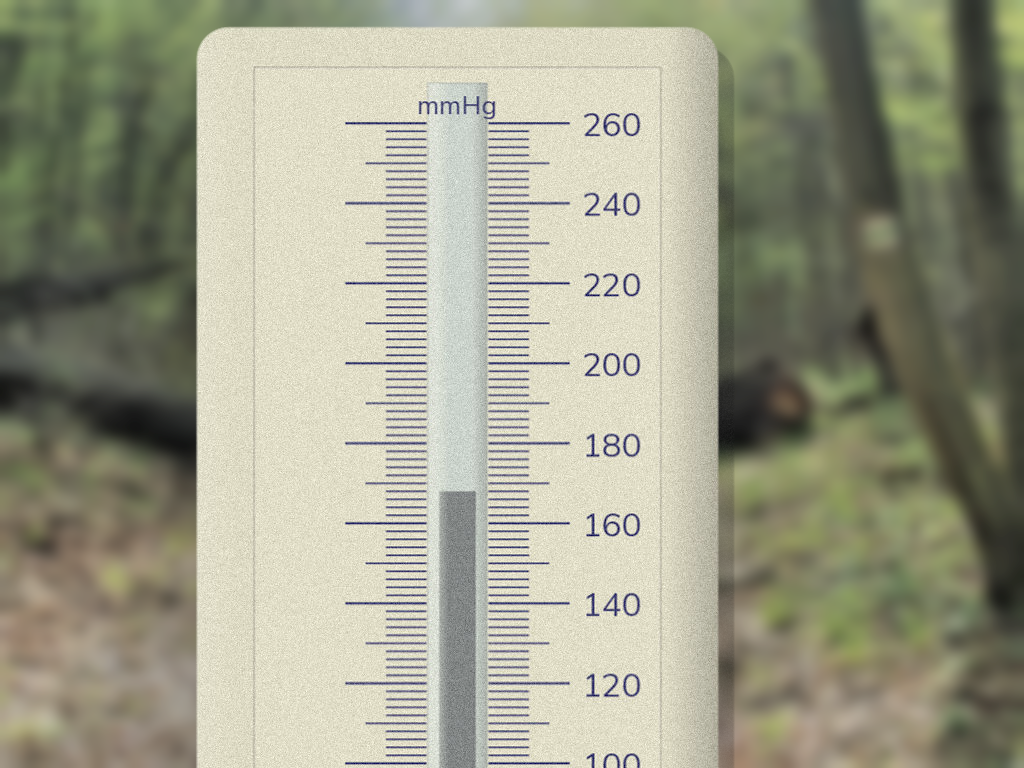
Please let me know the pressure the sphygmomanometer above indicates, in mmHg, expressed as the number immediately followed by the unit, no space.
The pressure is 168mmHg
